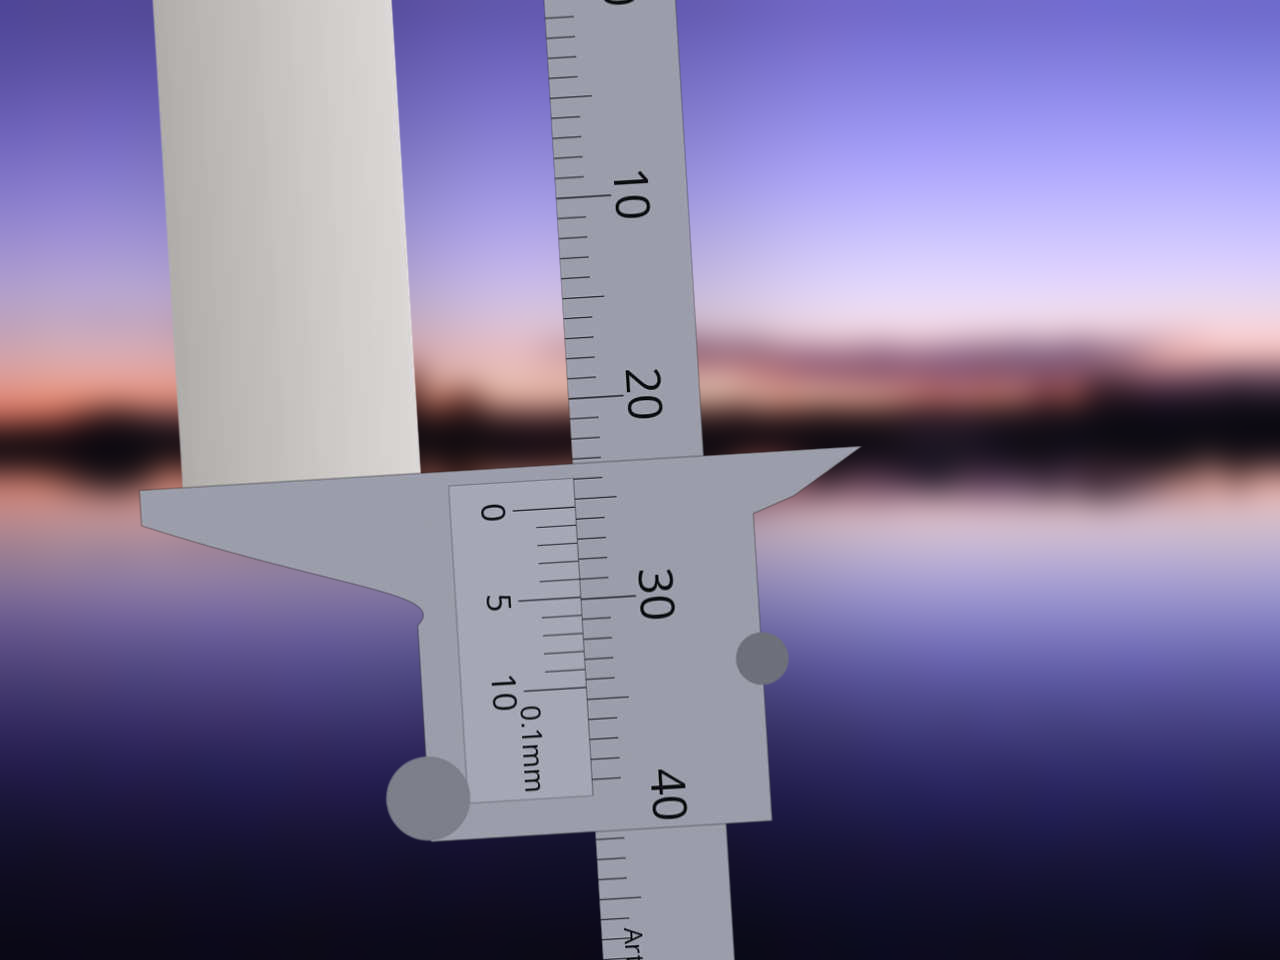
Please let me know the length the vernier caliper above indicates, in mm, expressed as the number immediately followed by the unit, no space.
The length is 25.4mm
